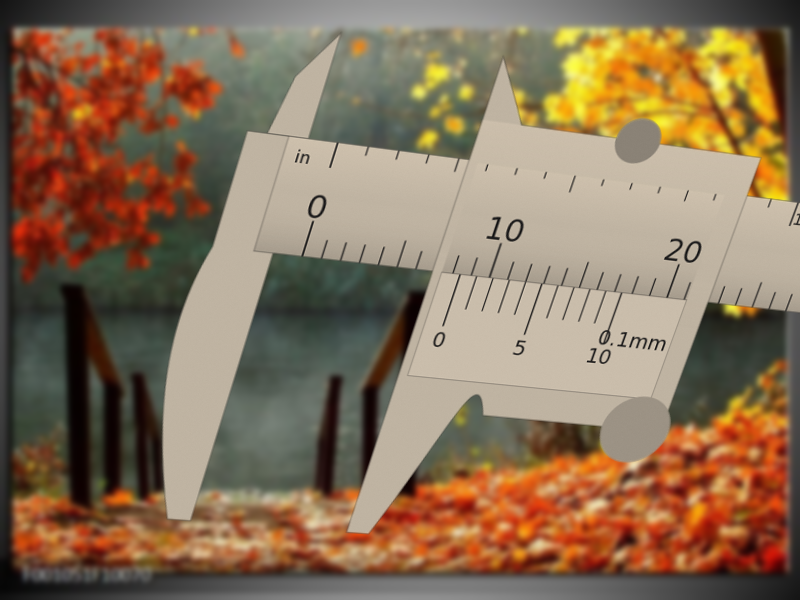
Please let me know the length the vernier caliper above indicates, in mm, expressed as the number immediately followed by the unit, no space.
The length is 8.4mm
